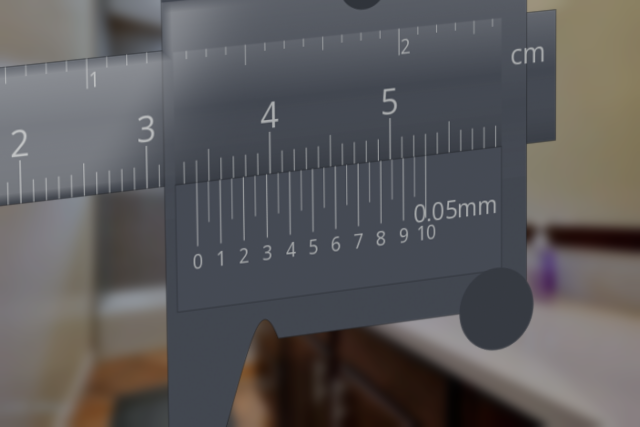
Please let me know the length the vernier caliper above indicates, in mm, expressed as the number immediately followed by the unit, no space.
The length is 34.0mm
